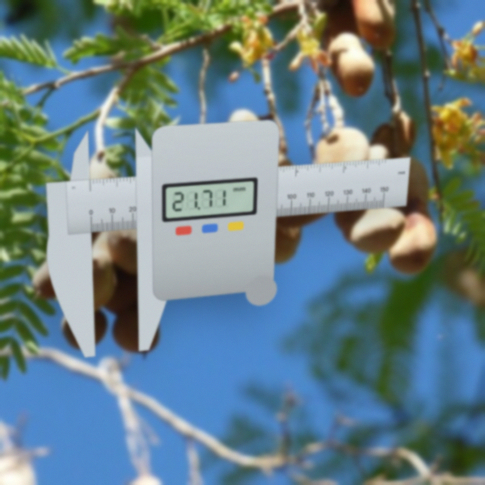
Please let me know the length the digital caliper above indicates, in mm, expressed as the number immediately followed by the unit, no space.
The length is 21.71mm
